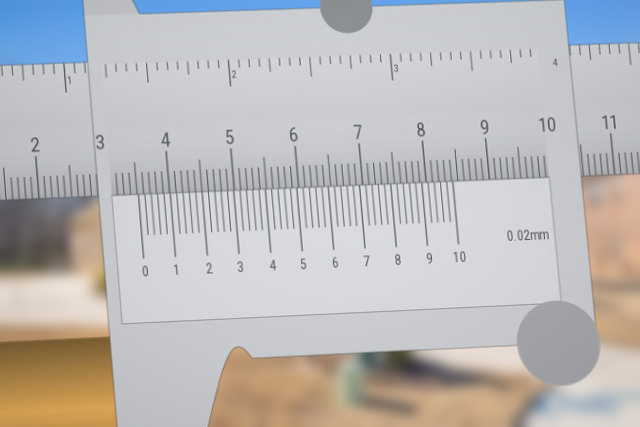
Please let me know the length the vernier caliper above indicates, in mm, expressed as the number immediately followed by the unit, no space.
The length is 35.2mm
